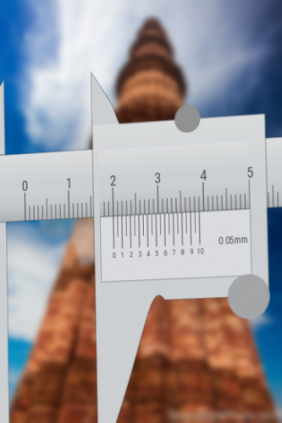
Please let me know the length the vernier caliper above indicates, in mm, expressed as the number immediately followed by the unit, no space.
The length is 20.0mm
